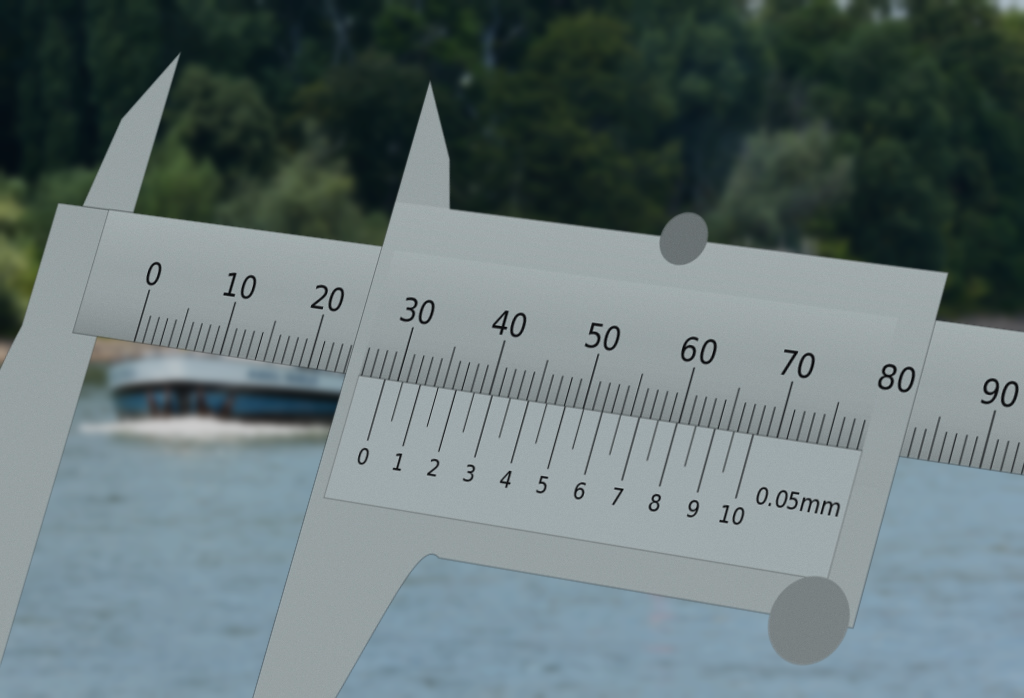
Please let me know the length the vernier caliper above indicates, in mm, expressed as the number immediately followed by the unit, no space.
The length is 28.6mm
